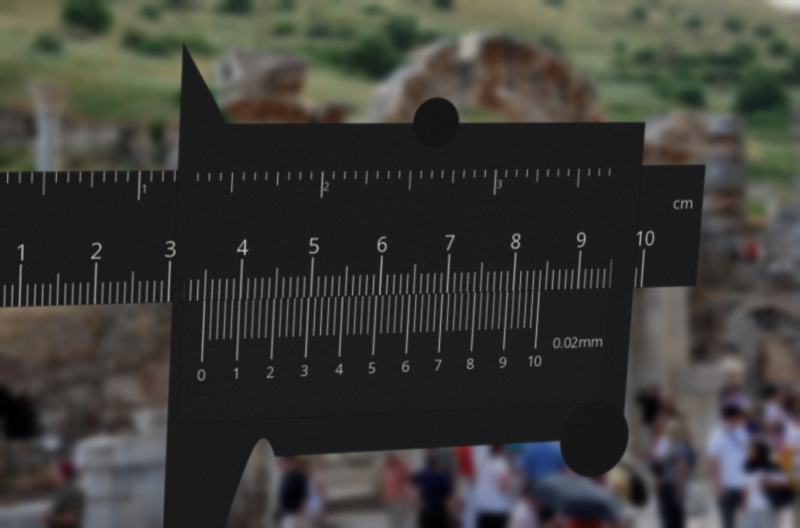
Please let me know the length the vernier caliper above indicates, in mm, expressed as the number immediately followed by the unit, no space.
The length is 35.0mm
